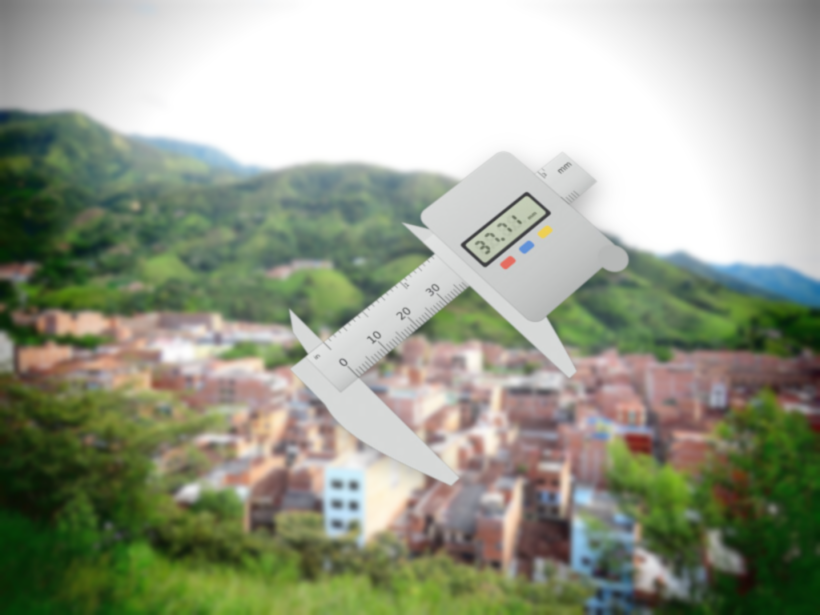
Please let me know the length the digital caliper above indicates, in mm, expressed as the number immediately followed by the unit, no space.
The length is 37.71mm
